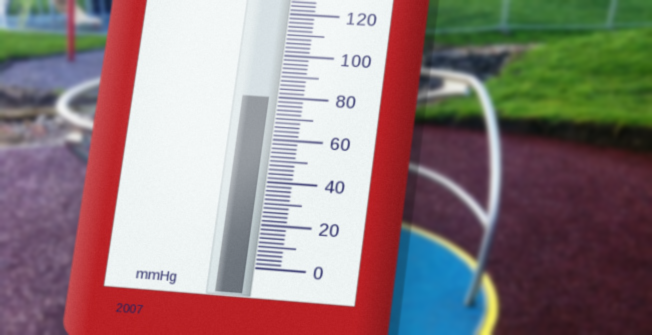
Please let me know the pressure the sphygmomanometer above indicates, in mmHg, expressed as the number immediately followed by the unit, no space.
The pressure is 80mmHg
